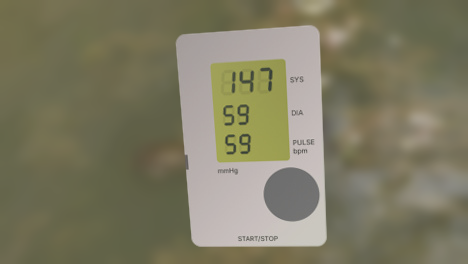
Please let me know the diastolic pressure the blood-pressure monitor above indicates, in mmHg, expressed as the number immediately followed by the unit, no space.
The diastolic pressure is 59mmHg
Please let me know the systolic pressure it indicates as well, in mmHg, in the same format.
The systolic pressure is 147mmHg
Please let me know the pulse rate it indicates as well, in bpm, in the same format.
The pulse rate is 59bpm
